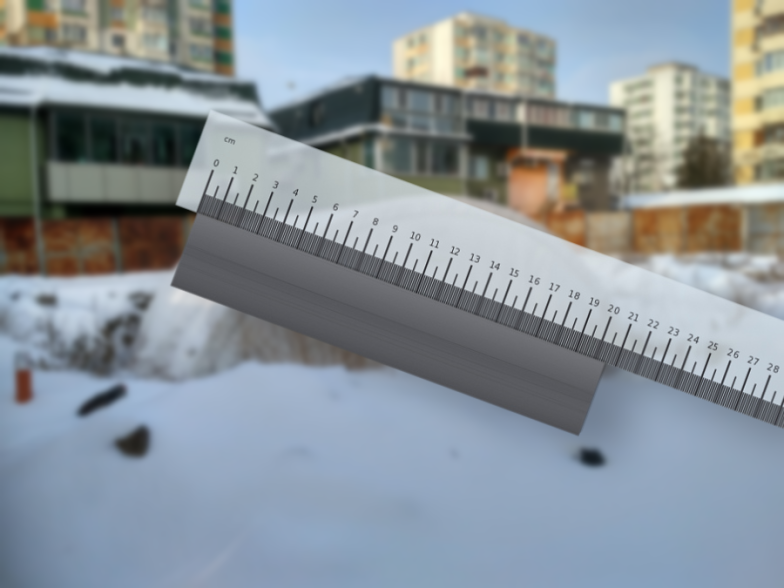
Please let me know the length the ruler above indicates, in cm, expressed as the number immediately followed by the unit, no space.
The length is 20.5cm
